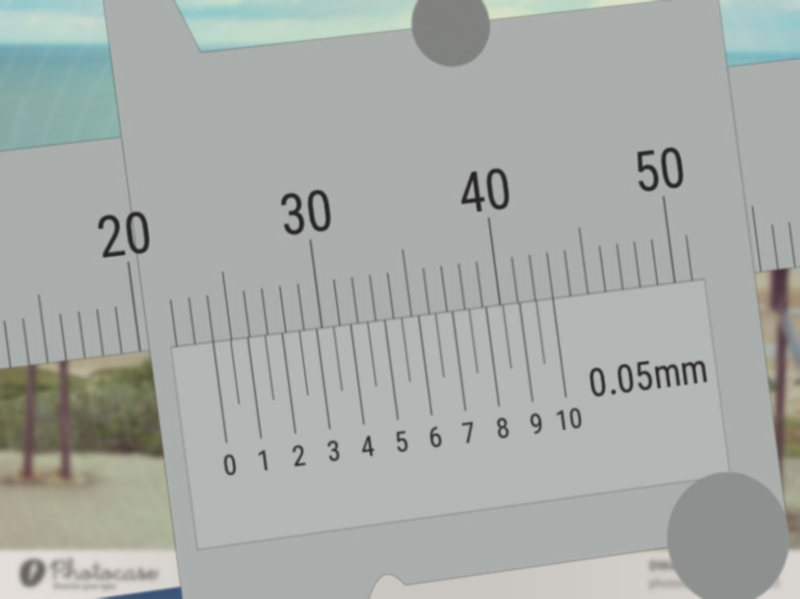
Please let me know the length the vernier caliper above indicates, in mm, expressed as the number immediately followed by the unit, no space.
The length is 24.0mm
